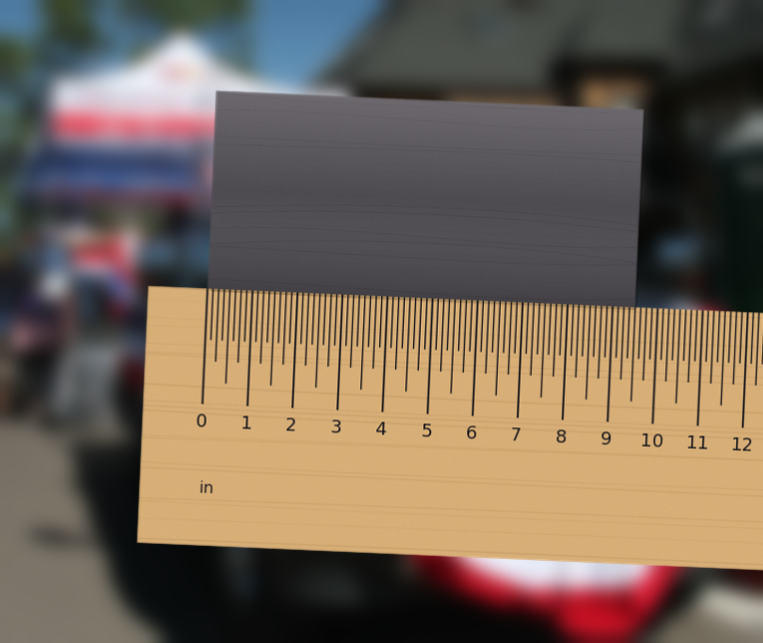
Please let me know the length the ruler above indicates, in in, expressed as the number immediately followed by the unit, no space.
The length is 9.5in
